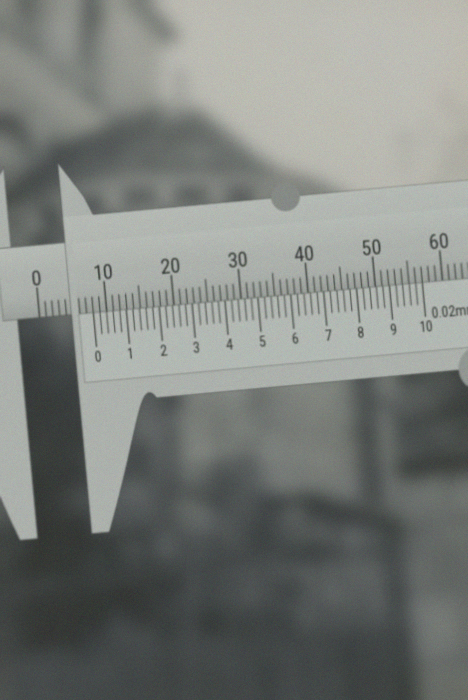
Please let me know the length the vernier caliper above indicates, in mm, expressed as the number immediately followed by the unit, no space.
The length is 8.0mm
